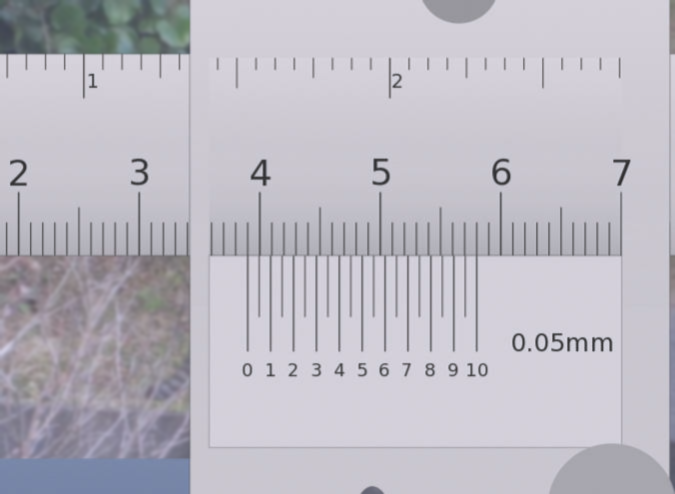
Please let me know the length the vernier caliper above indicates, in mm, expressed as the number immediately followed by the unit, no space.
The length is 39.0mm
